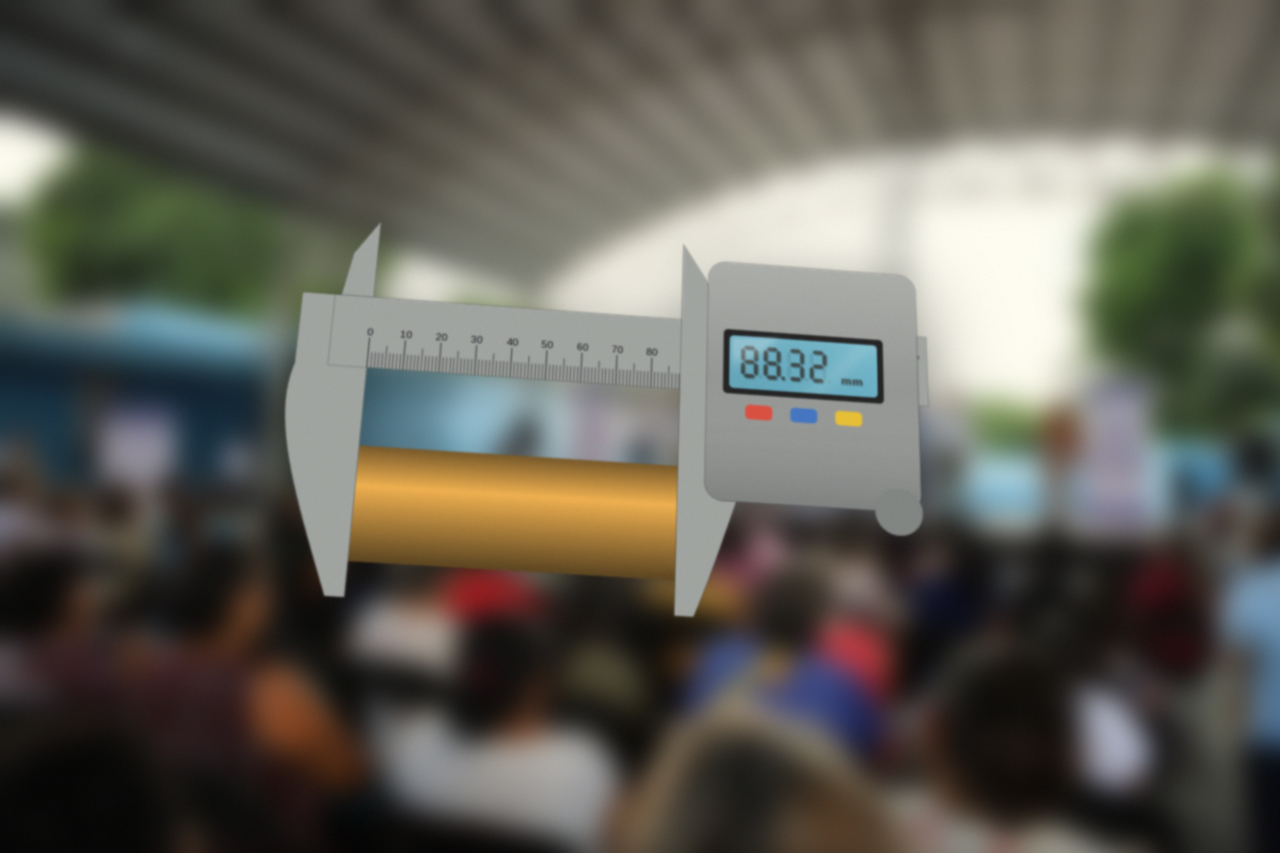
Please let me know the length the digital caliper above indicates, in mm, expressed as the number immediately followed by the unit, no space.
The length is 88.32mm
